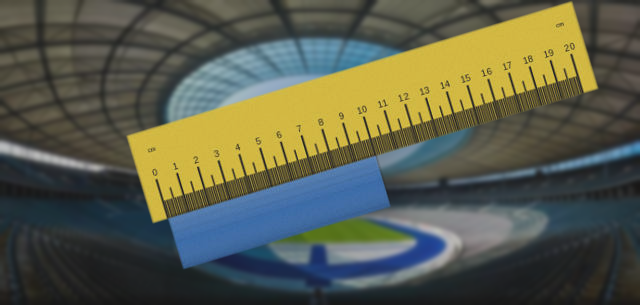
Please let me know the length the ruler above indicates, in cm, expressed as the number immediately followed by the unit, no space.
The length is 10cm
